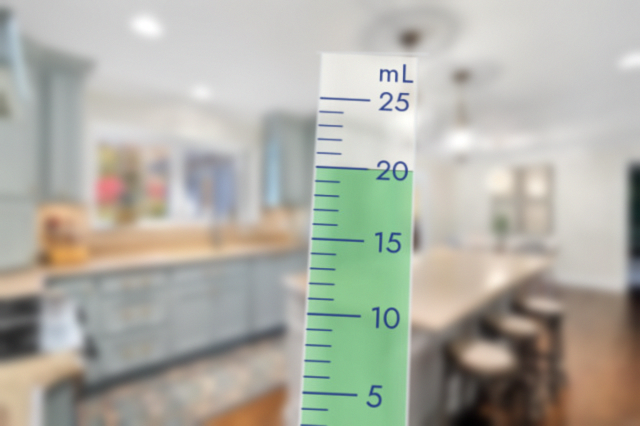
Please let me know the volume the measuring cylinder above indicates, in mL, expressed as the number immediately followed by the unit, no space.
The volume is 20mL
